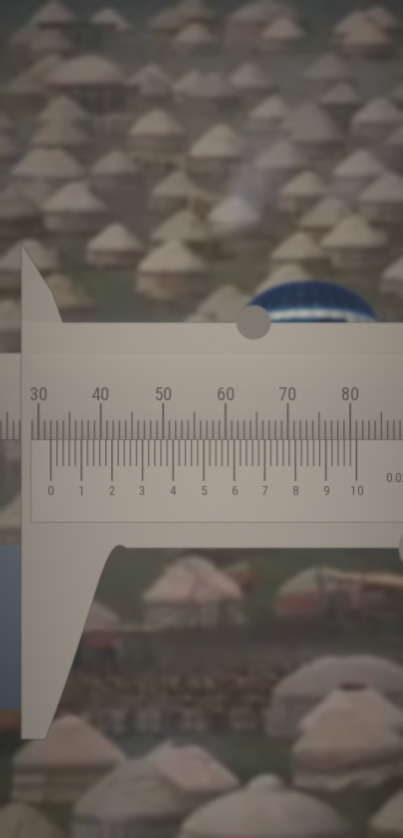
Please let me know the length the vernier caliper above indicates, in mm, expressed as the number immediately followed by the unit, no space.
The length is 32.0mm
